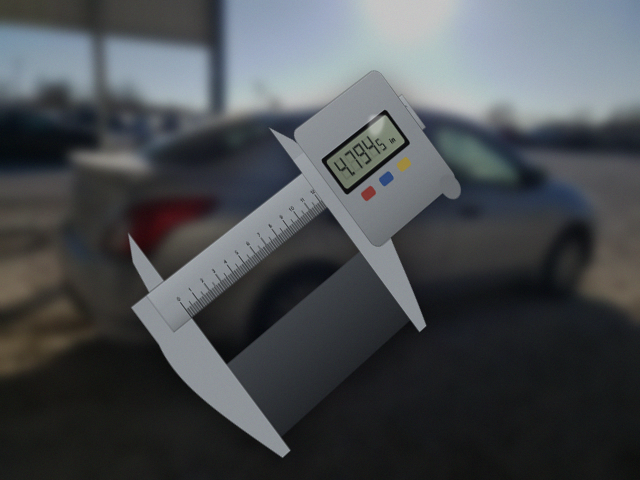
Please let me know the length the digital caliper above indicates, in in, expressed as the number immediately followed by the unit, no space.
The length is 4.7945in
